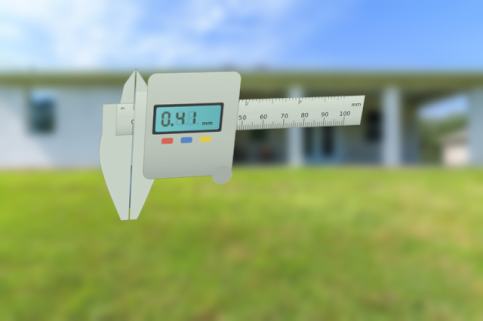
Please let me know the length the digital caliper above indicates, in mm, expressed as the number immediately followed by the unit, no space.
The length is 0.41mm
